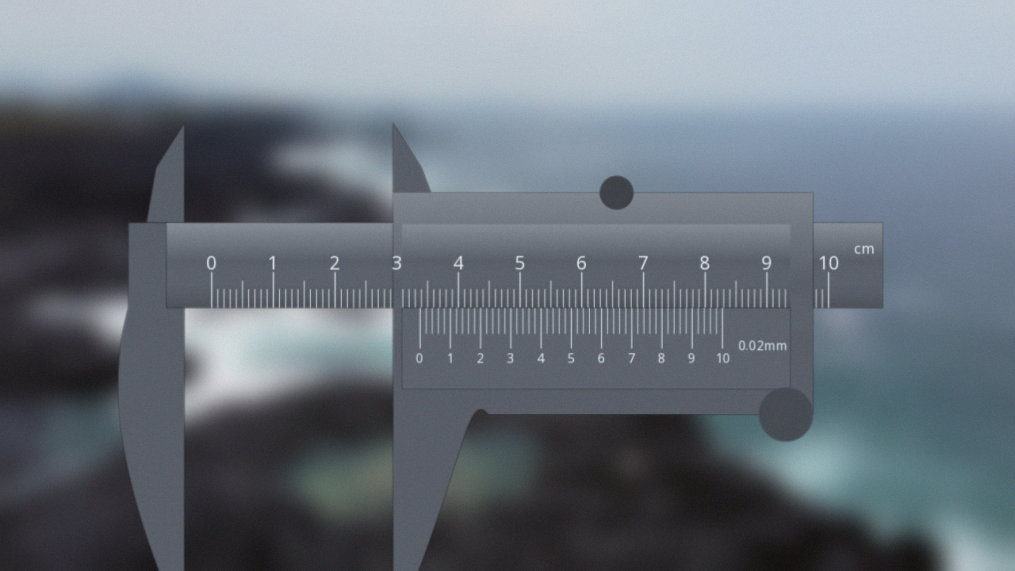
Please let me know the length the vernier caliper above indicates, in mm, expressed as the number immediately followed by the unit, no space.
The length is 33.8mm
